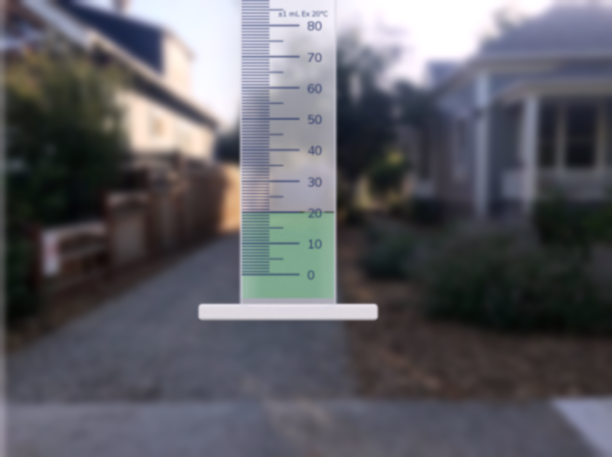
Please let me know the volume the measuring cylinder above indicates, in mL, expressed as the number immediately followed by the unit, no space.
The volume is 20mL
